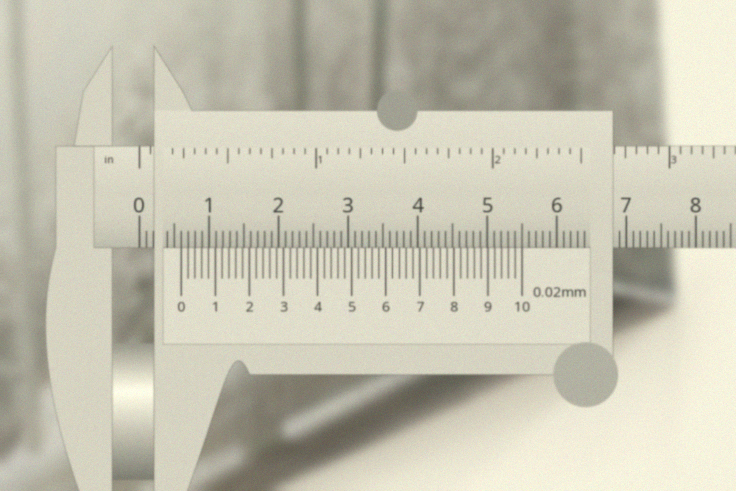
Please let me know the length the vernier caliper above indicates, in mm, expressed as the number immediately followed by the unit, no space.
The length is 6.0mm
